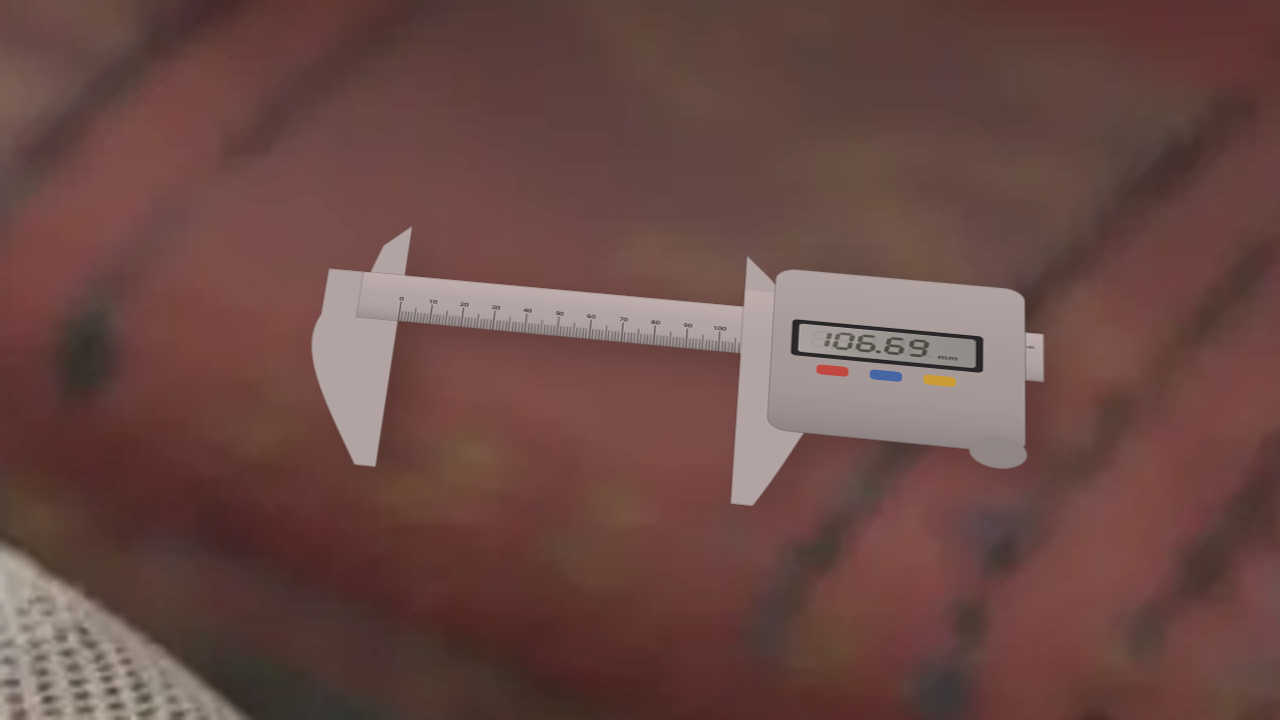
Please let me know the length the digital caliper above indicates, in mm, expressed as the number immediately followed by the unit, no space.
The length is 106.69mm
